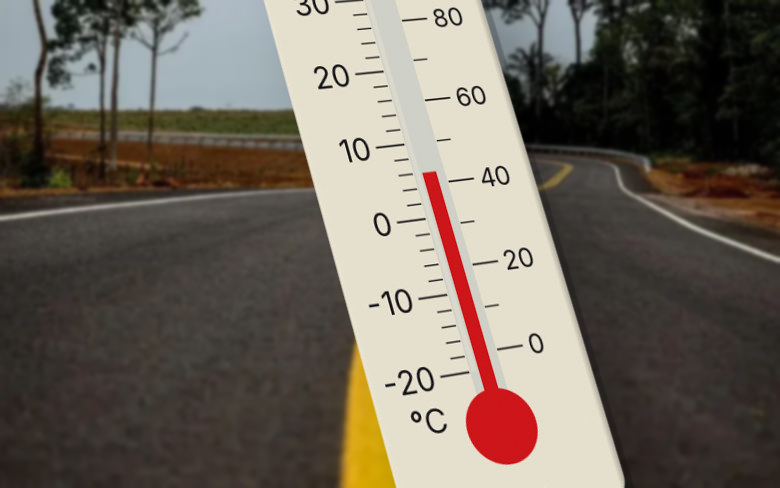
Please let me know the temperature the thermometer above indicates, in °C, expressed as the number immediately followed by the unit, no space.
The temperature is 6°C
